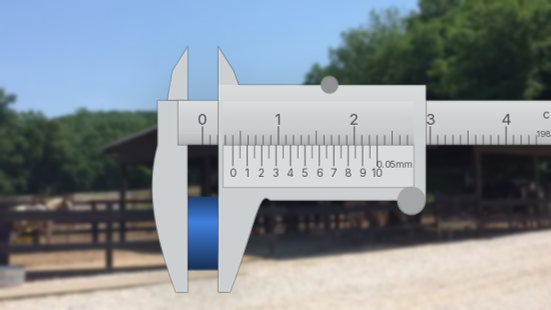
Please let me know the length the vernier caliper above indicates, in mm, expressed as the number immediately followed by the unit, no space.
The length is 4.0mm
